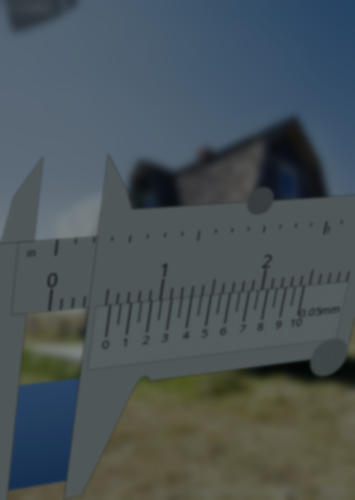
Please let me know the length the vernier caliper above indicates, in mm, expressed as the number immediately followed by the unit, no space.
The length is 5.4mm
